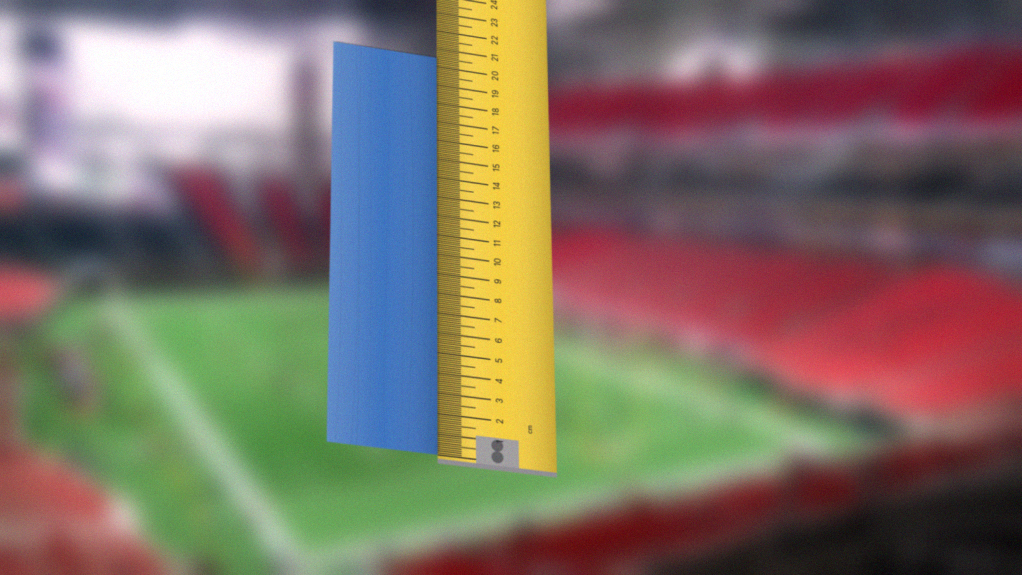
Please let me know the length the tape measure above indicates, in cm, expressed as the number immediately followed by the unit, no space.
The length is 20.5cm
